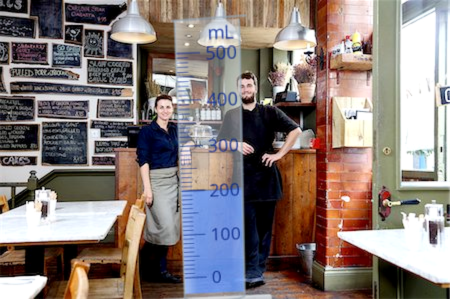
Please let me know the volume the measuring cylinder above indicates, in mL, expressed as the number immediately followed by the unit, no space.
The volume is 200mL
